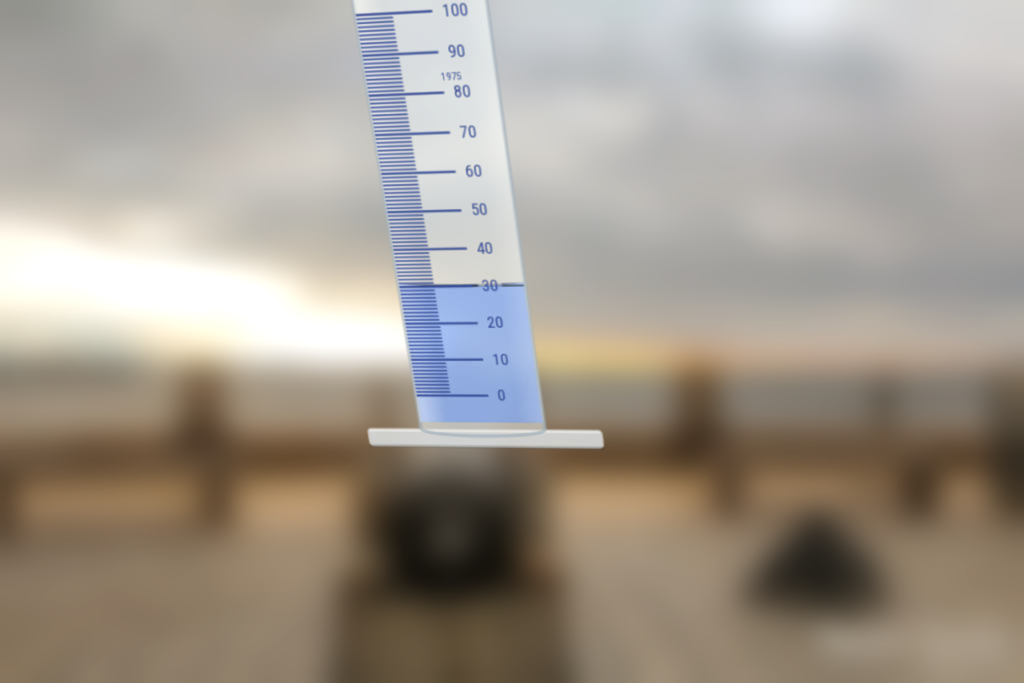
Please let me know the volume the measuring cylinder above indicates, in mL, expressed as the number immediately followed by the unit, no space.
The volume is 30mL
